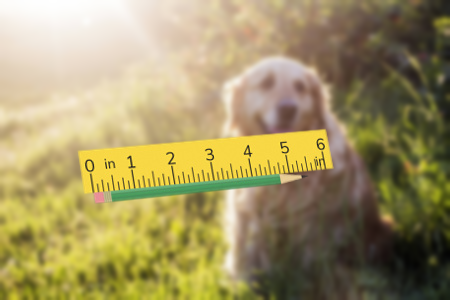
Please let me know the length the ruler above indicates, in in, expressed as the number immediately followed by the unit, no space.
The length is 5.5in
